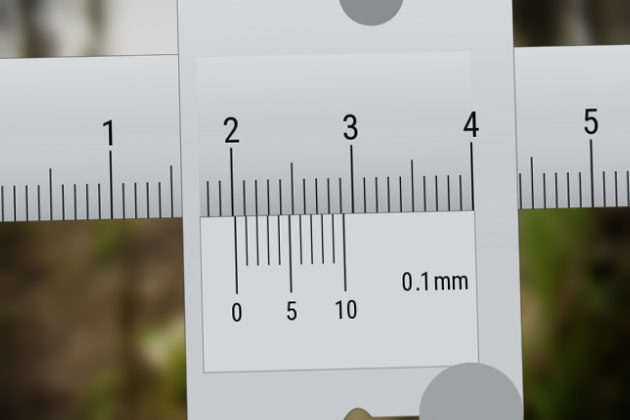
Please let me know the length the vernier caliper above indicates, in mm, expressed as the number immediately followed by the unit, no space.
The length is 20.2mm
